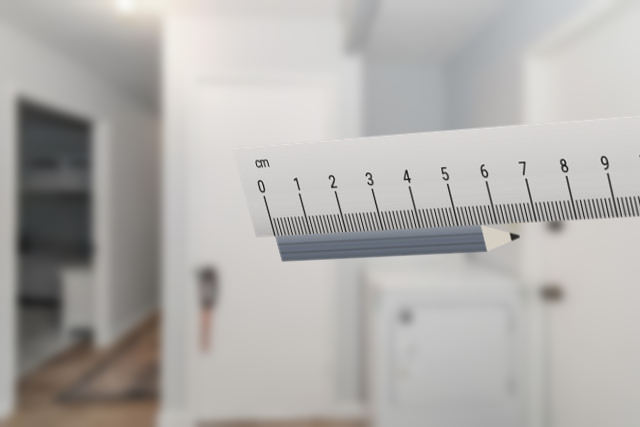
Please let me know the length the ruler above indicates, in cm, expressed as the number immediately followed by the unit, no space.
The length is 6.5cm
